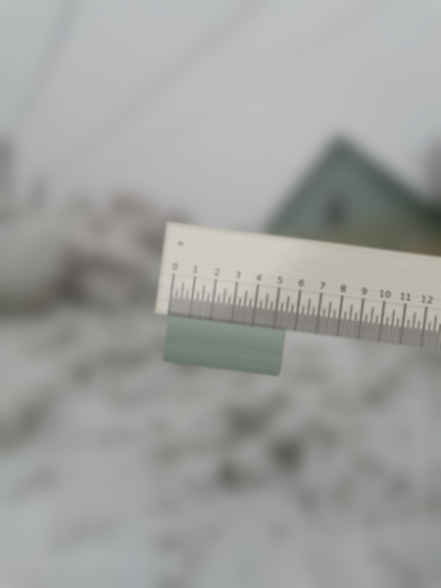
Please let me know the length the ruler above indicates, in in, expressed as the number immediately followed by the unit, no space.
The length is 5.5in
